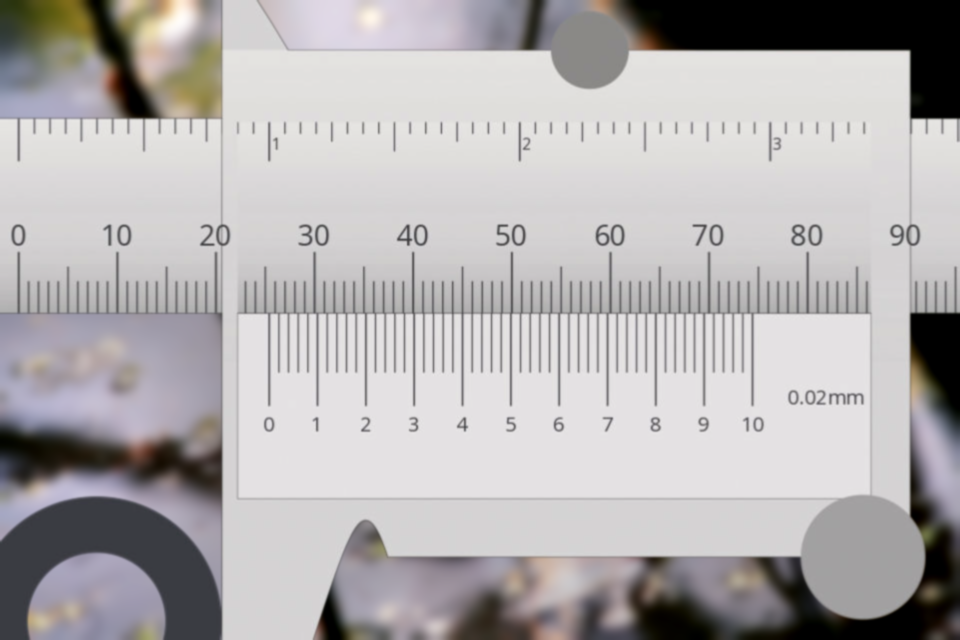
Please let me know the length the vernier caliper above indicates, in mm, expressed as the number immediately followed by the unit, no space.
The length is 25.4mm
